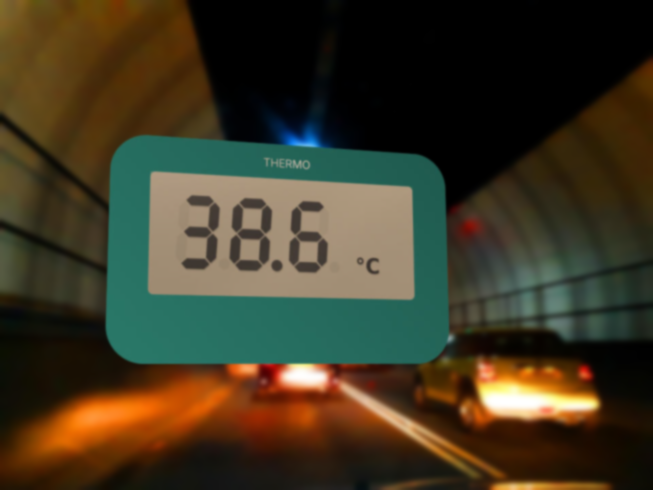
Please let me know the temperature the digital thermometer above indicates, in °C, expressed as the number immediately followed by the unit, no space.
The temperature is 38.6°C
